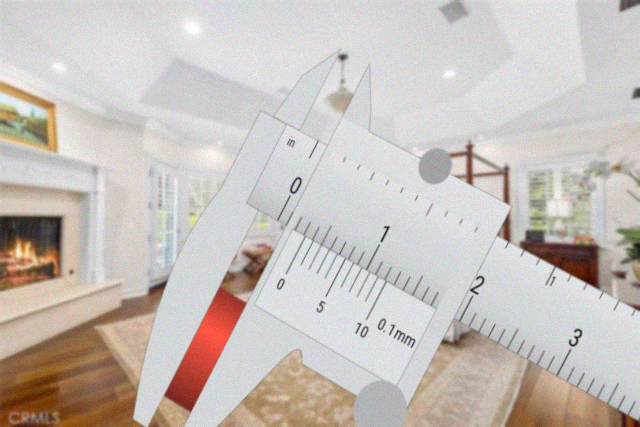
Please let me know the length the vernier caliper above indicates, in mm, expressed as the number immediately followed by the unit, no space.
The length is 3.2mm
